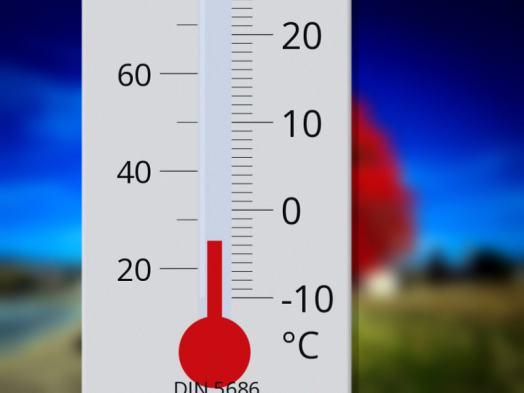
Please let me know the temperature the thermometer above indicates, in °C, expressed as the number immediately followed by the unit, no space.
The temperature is -3.5°C
